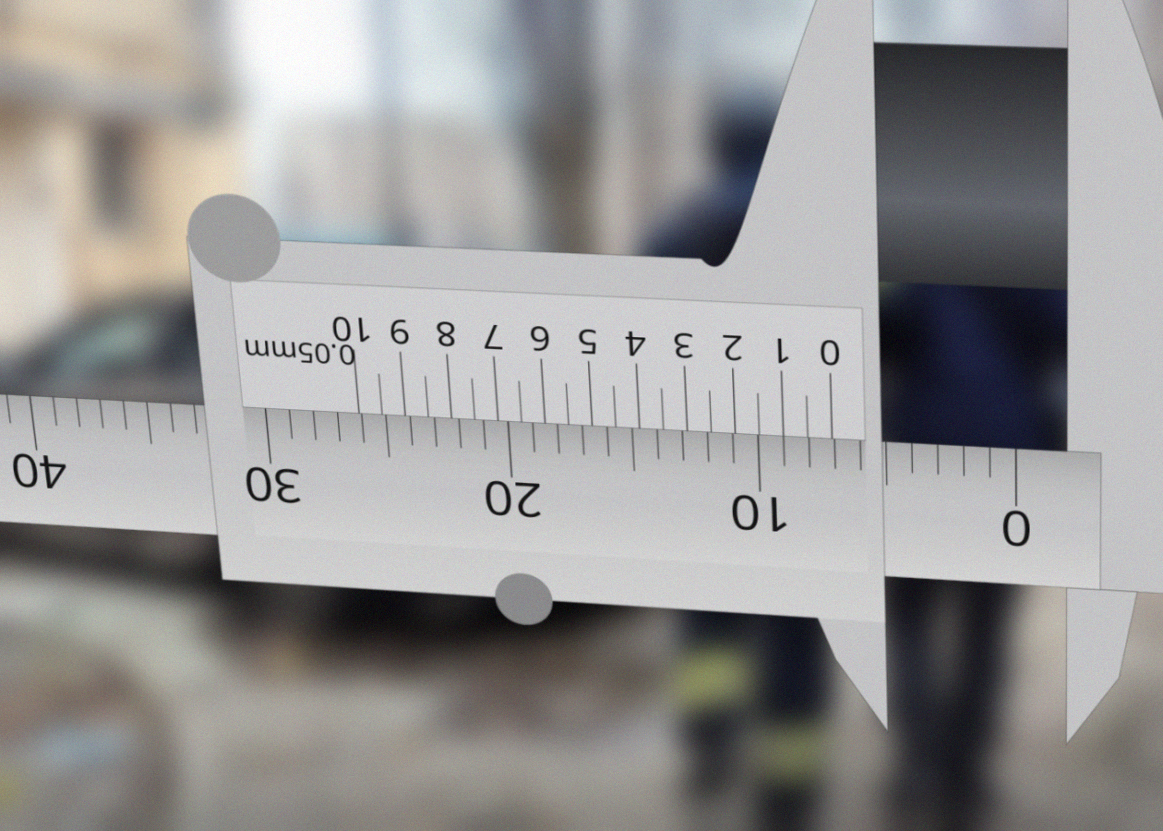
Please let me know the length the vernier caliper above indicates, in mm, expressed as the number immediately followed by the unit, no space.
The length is 7.10mm
